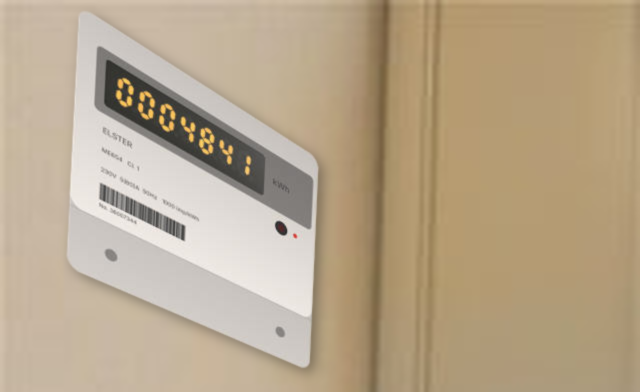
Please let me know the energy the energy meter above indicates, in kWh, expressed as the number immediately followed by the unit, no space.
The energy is 4841kWh
